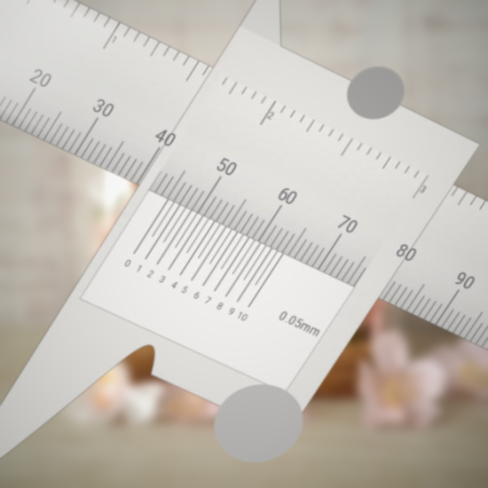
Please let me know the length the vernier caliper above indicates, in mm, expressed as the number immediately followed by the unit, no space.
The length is 45.2mm
